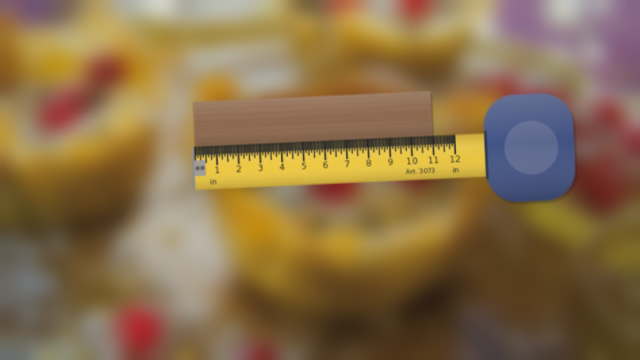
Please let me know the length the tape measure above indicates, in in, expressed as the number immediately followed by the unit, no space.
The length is 11in
